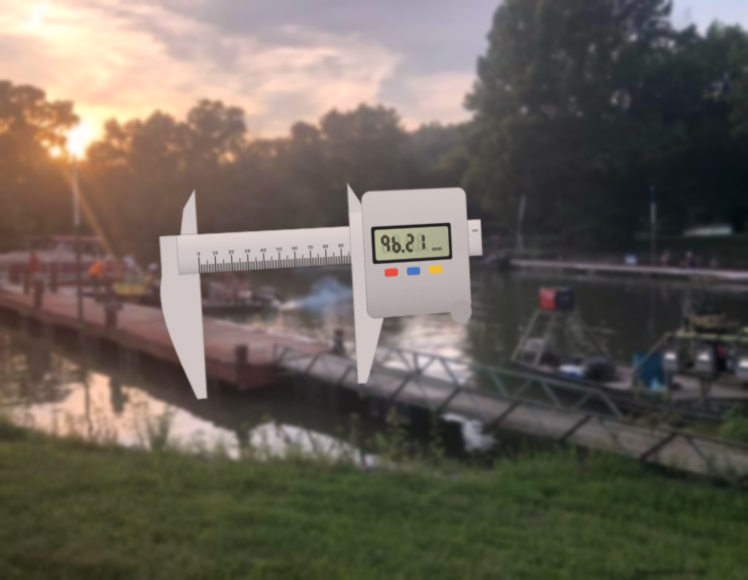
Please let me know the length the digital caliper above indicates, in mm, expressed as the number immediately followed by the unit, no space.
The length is 96.21mm
